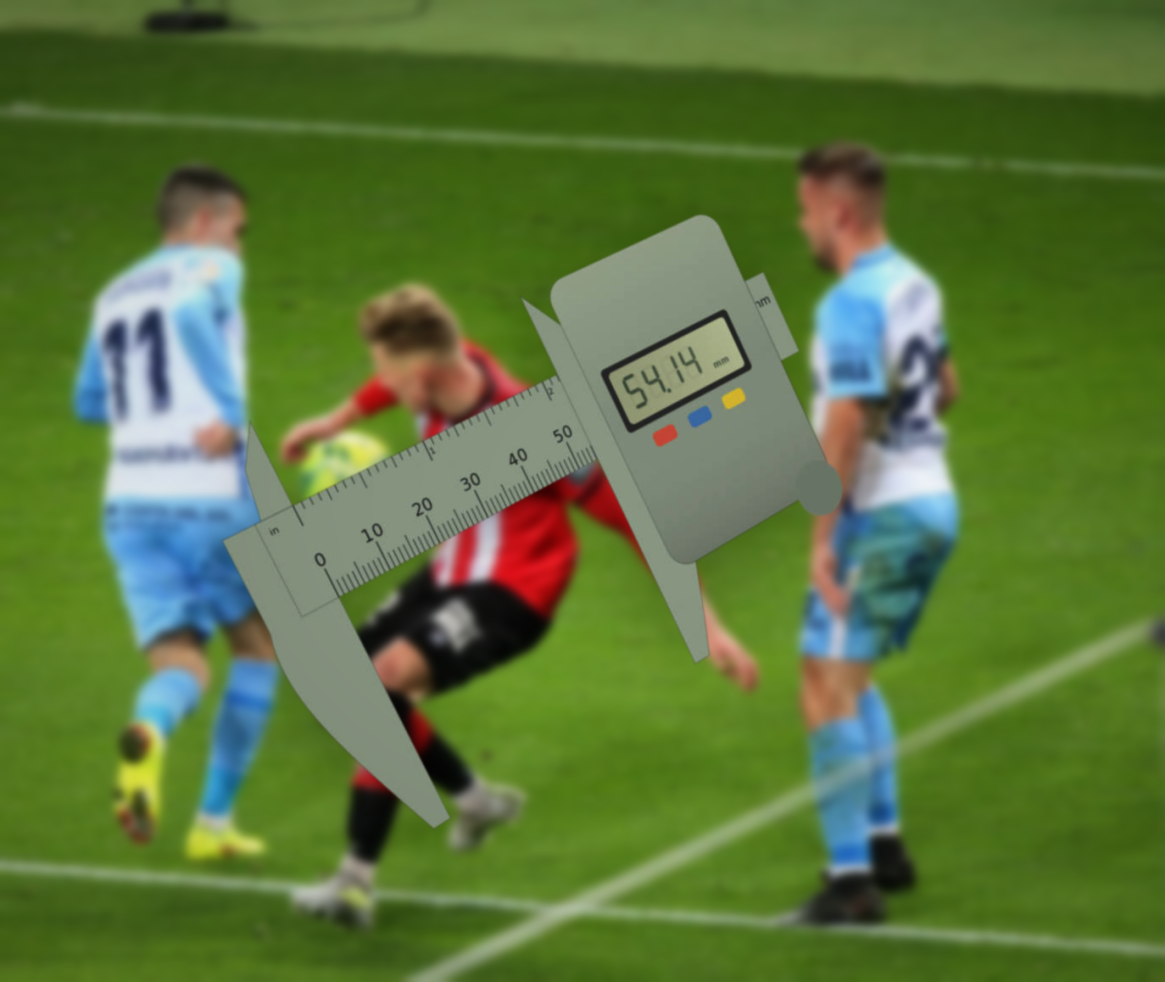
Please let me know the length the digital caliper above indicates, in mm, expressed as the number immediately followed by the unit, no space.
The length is 54.14mm
